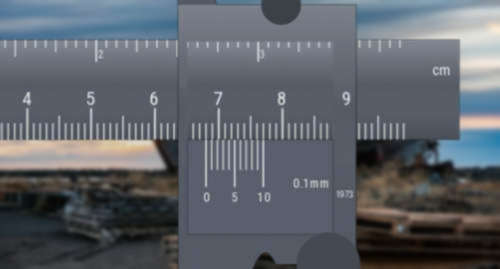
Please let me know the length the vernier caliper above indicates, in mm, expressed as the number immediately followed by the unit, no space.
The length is 68.0mm
